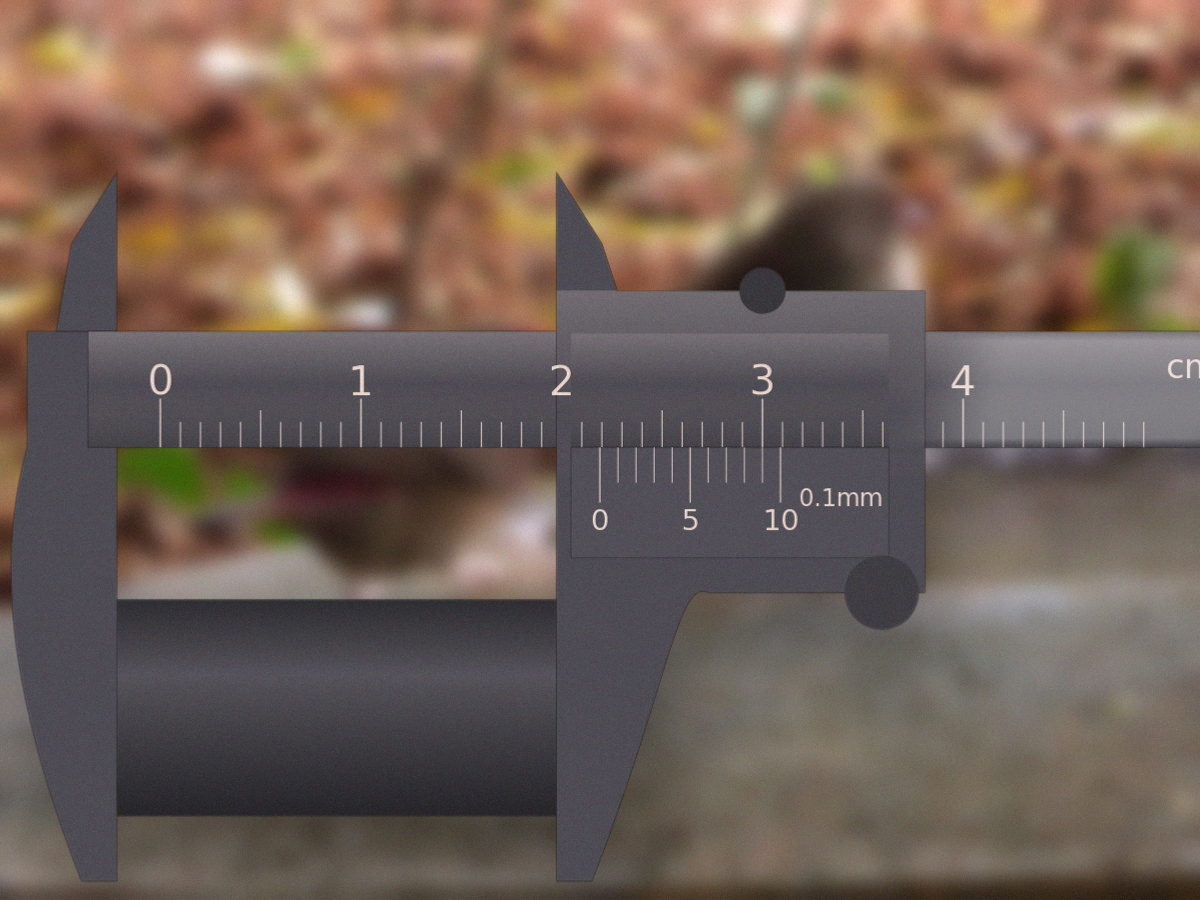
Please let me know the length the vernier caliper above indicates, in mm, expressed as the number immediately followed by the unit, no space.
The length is 21.9mm
